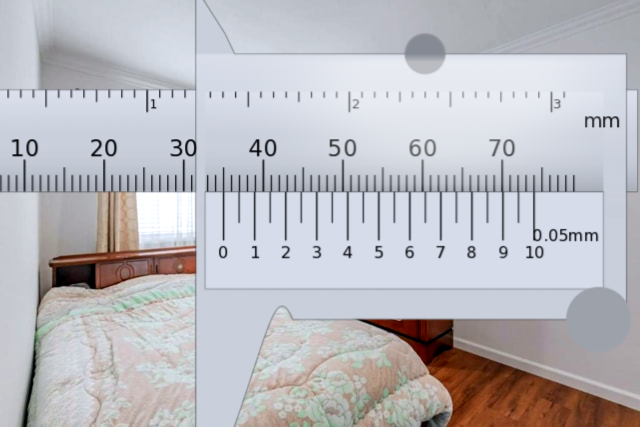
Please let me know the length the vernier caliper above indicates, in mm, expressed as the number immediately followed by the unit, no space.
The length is 35.0mm
